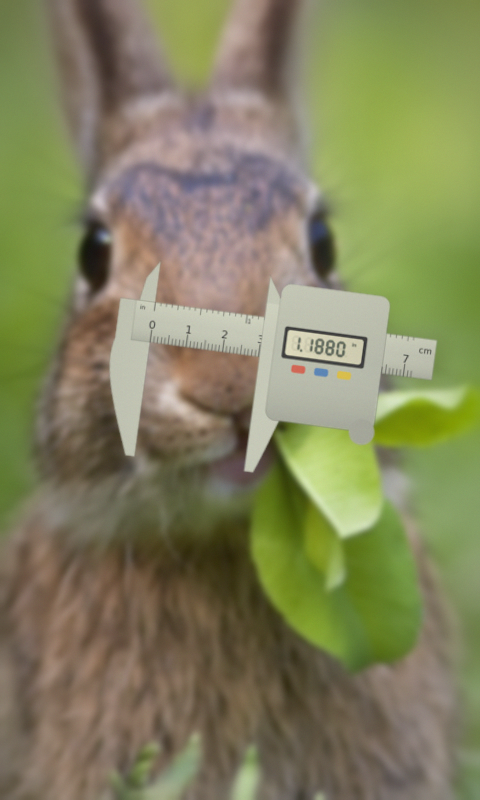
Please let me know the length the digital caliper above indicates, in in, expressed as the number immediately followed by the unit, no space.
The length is 1.1880in
